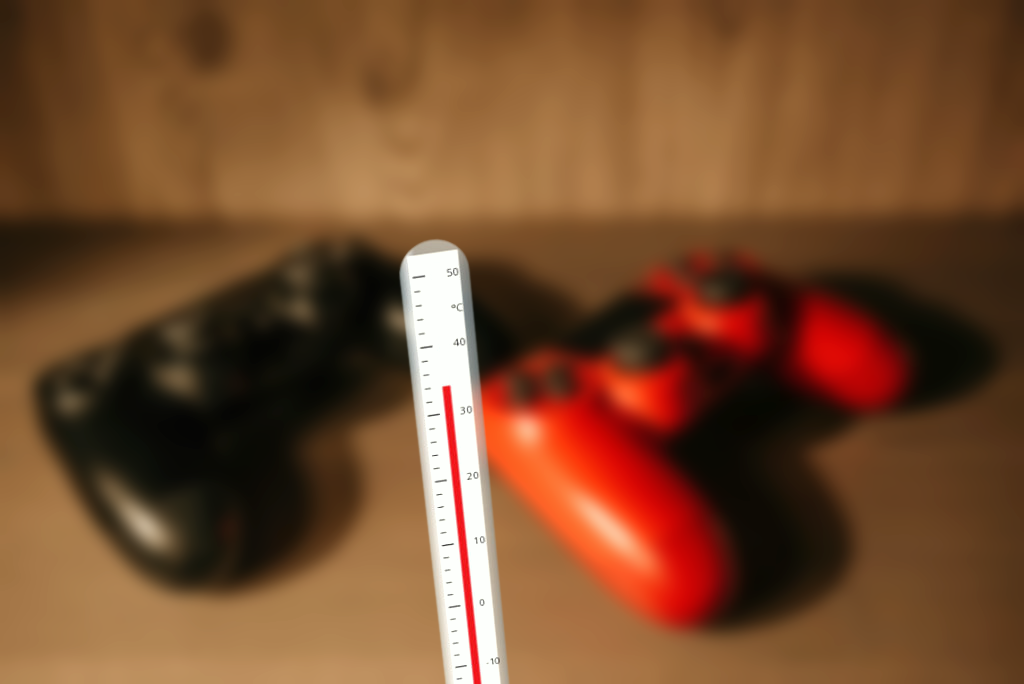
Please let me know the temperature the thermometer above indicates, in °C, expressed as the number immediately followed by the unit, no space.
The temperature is 34°C
